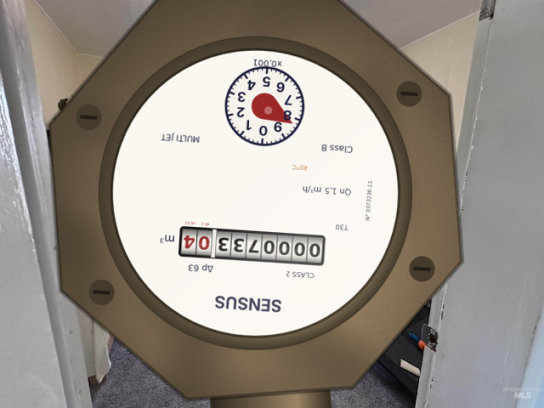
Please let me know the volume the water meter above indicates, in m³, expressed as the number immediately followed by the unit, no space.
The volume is 733.048m³
